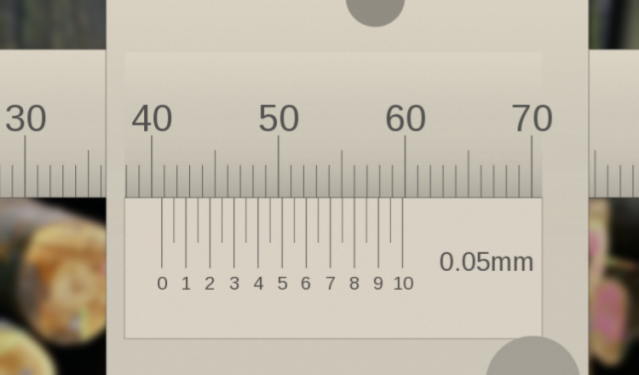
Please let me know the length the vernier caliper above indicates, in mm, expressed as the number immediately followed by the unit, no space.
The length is 40.8mm
